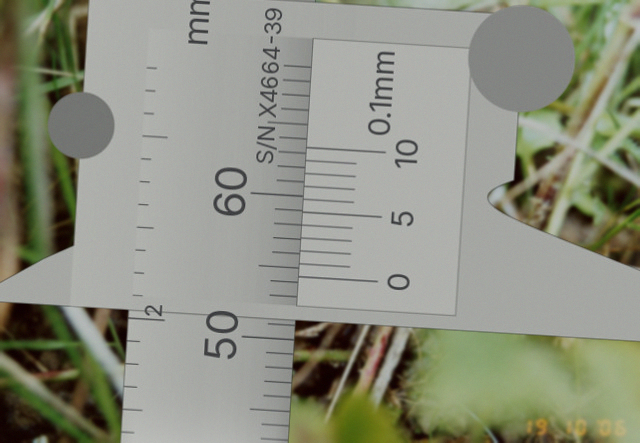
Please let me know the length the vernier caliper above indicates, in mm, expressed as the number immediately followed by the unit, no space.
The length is 54.4mm
